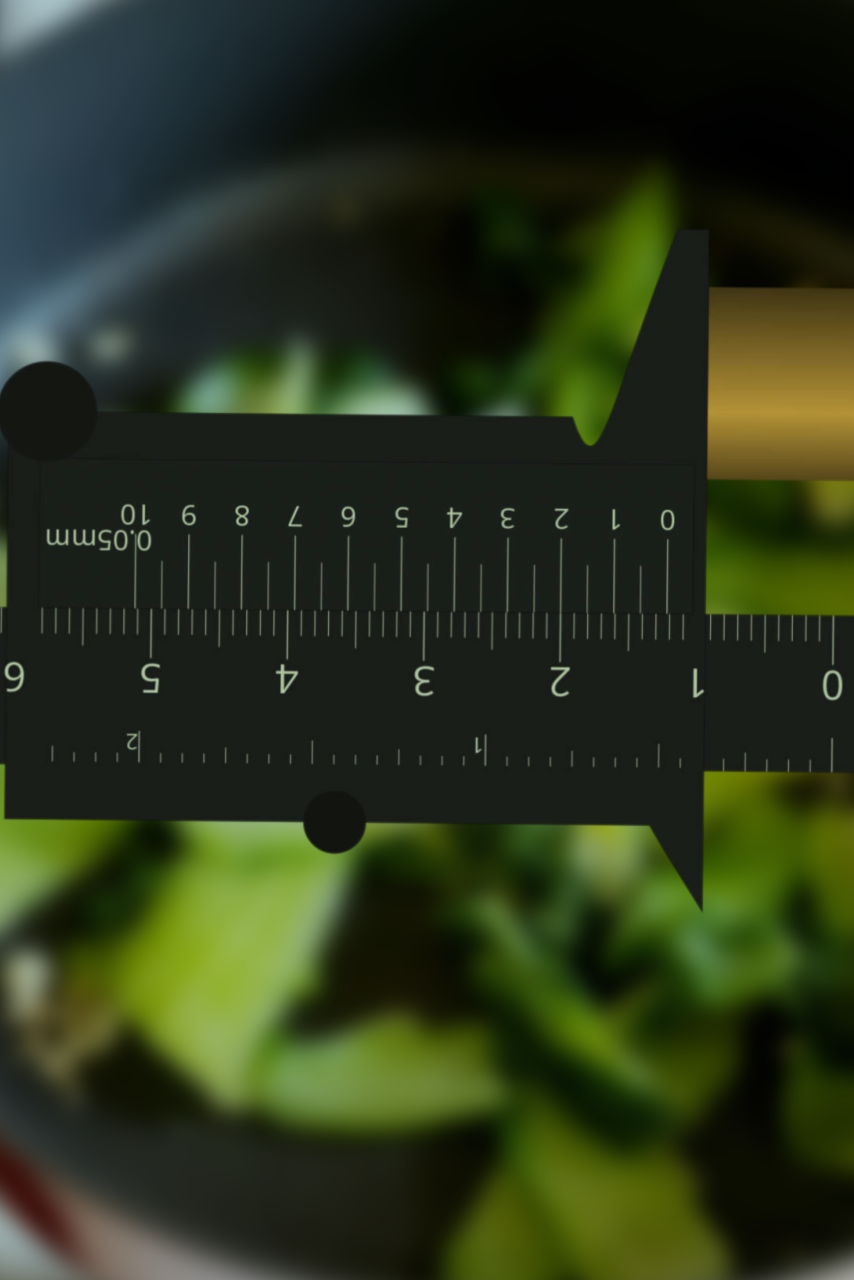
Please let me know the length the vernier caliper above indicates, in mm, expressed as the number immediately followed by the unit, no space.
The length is 12.2mm
